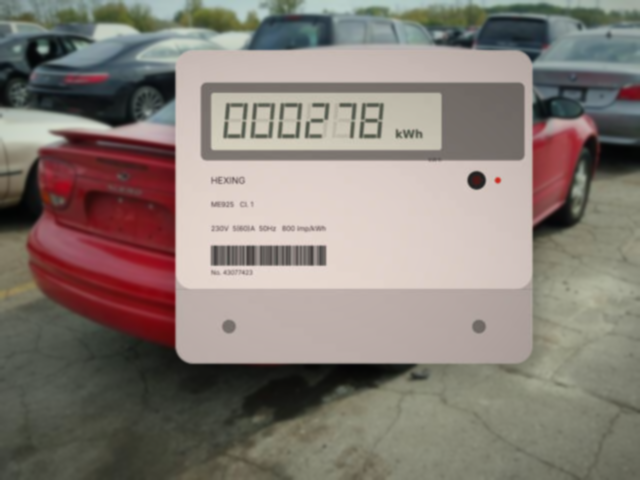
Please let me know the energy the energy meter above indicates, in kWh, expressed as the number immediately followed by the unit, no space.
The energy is 278kWh
